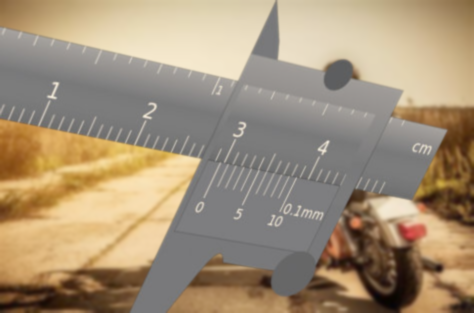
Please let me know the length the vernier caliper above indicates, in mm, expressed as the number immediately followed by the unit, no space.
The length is 29.6mm
